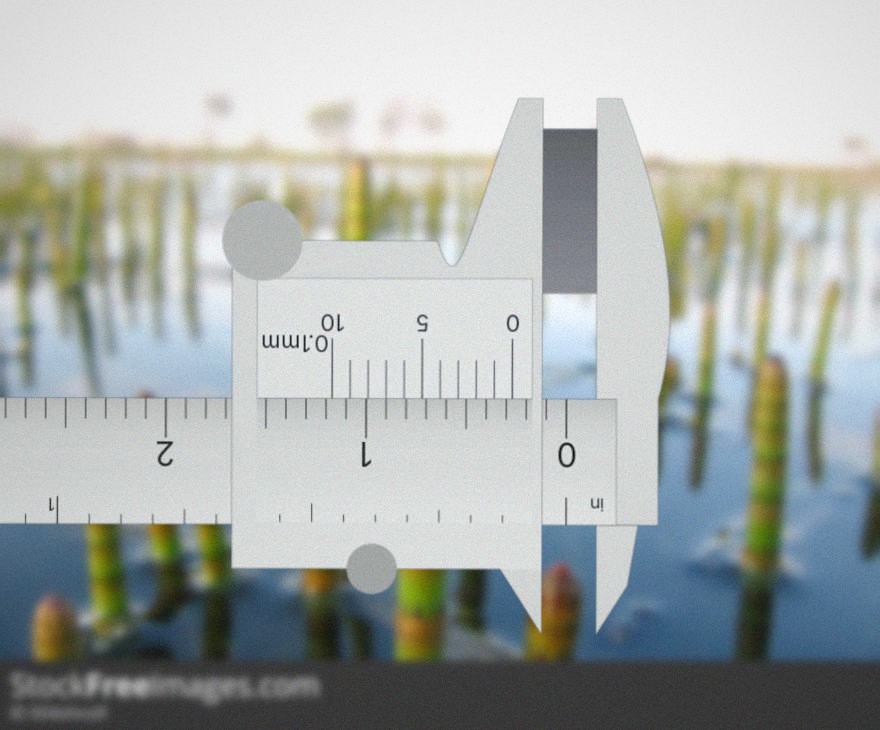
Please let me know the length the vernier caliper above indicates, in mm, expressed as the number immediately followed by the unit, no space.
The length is 2.7mm
